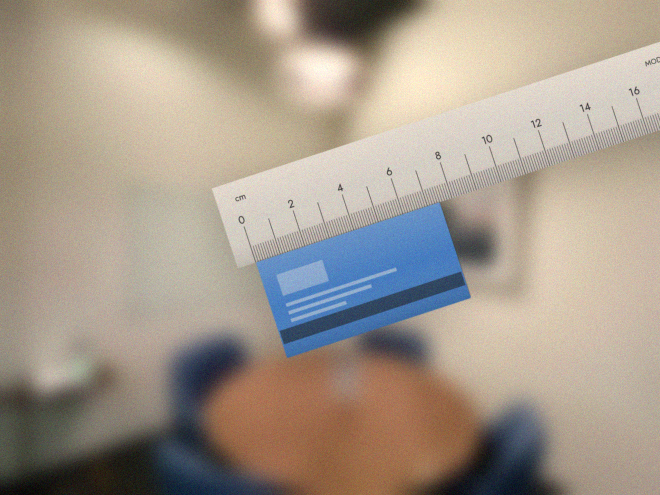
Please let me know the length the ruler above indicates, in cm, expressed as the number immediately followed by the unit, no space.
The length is 7.5cm
